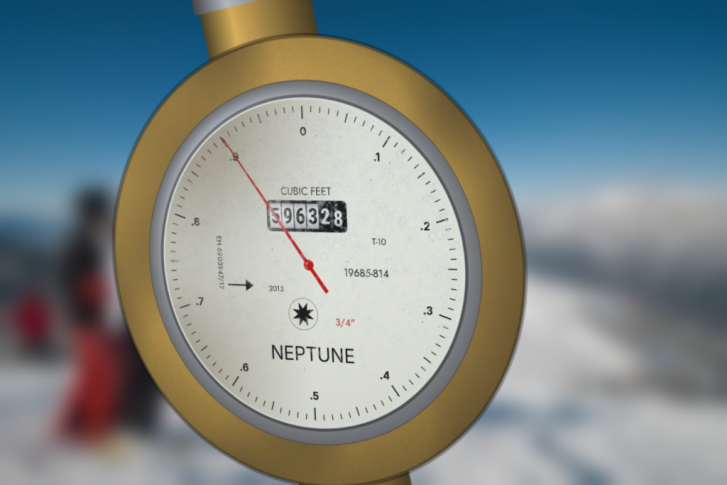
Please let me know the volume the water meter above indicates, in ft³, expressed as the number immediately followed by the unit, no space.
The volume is 596327.90ft³
